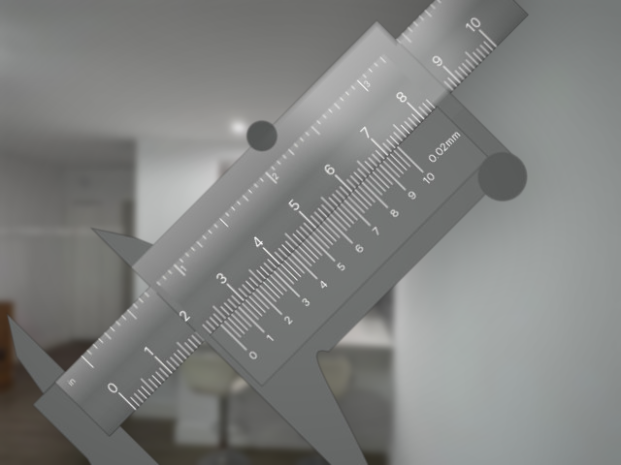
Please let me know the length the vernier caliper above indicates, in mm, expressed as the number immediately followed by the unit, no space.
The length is 23.5mm
